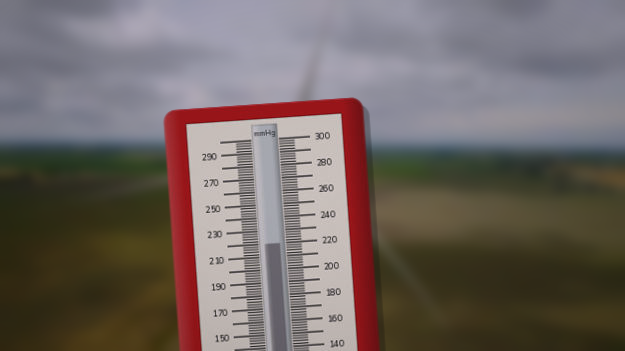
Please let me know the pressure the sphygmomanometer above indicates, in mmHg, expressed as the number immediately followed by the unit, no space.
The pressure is 220mmHg
